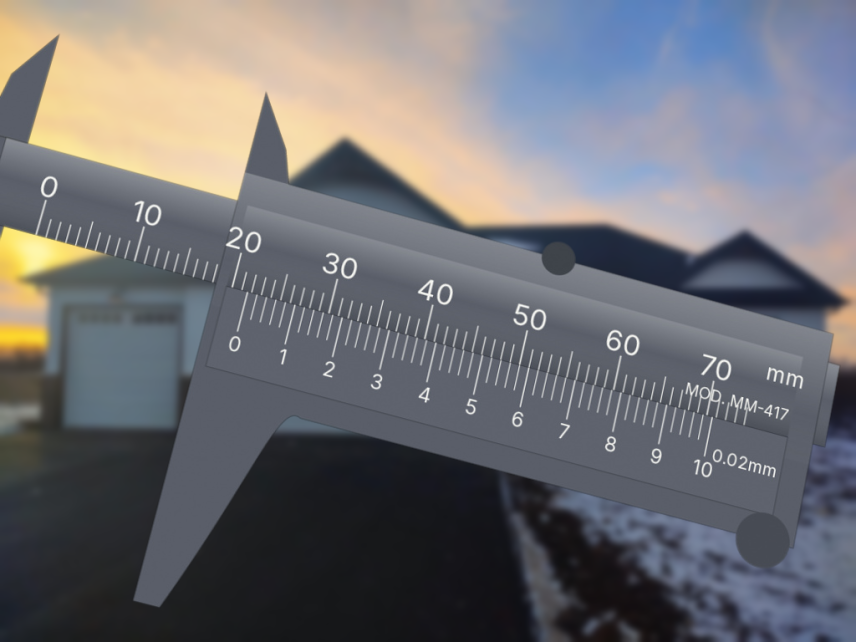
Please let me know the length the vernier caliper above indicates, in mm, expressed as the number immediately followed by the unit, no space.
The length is 21.6mm
